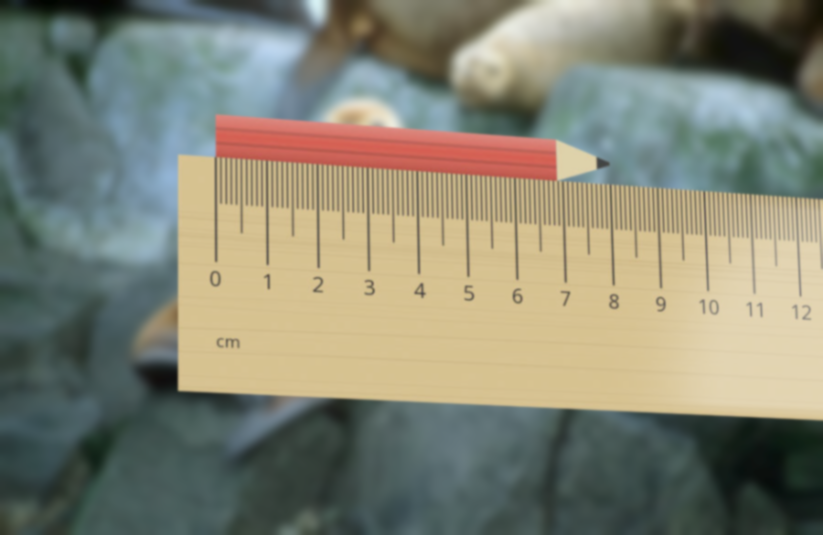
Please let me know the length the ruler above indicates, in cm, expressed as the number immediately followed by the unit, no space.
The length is 8cm
